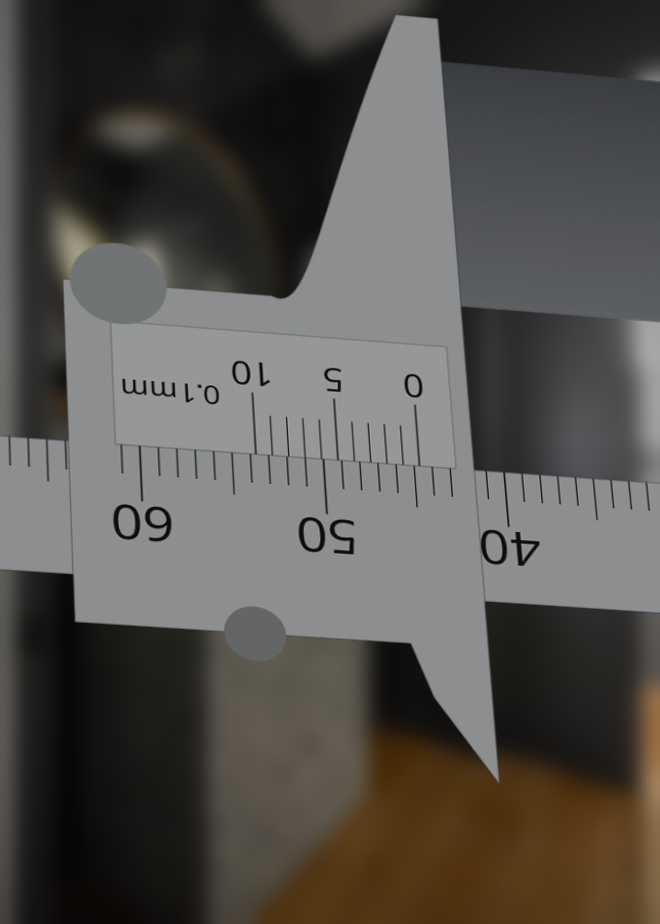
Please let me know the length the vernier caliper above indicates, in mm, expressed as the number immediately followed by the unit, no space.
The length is 44.7mm
